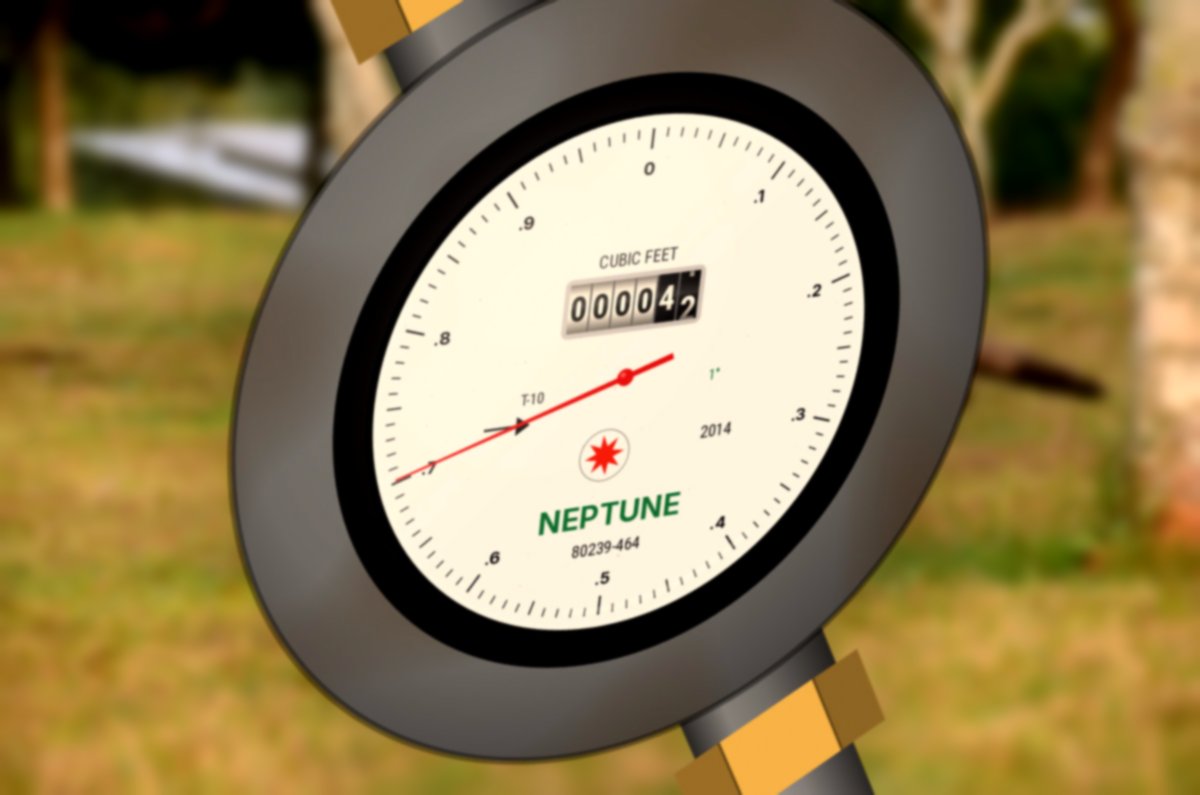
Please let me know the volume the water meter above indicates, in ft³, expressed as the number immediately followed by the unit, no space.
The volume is 41.70ft³
